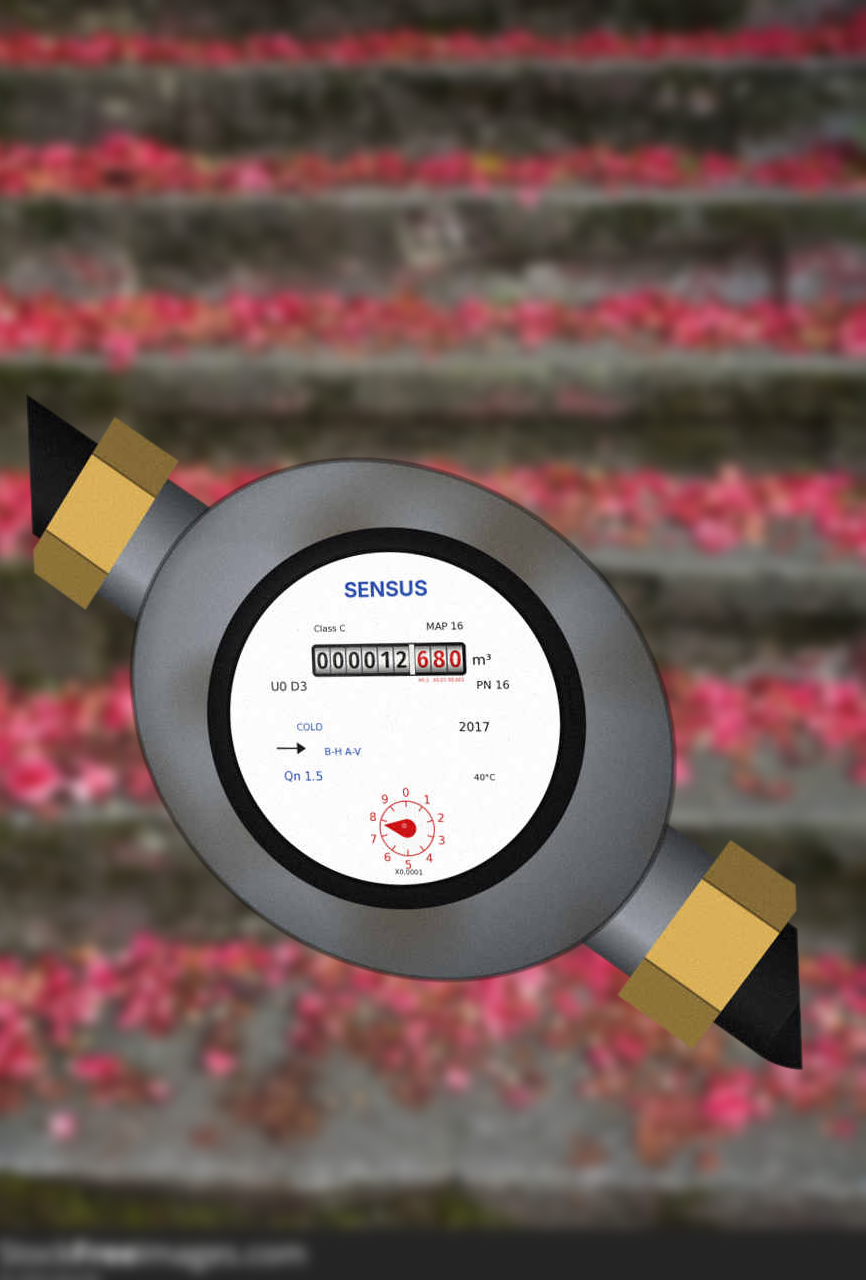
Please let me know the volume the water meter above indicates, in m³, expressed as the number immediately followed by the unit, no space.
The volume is 12.6807m³
